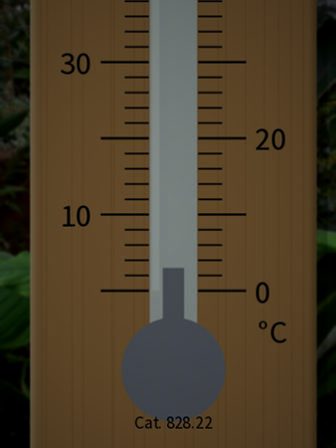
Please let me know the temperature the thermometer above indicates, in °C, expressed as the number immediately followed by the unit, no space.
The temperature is 3°C
